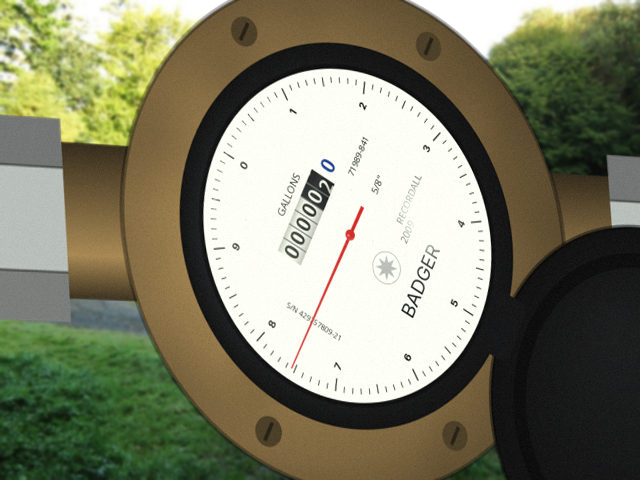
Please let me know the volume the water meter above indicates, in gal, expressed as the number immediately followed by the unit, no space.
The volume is 17.5gal
